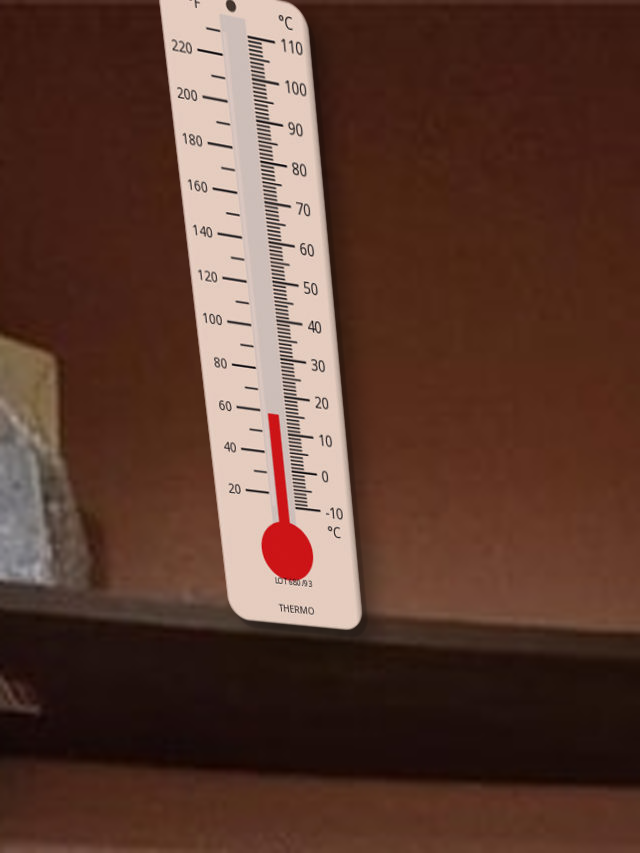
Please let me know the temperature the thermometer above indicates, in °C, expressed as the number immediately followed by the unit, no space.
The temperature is 15°C
